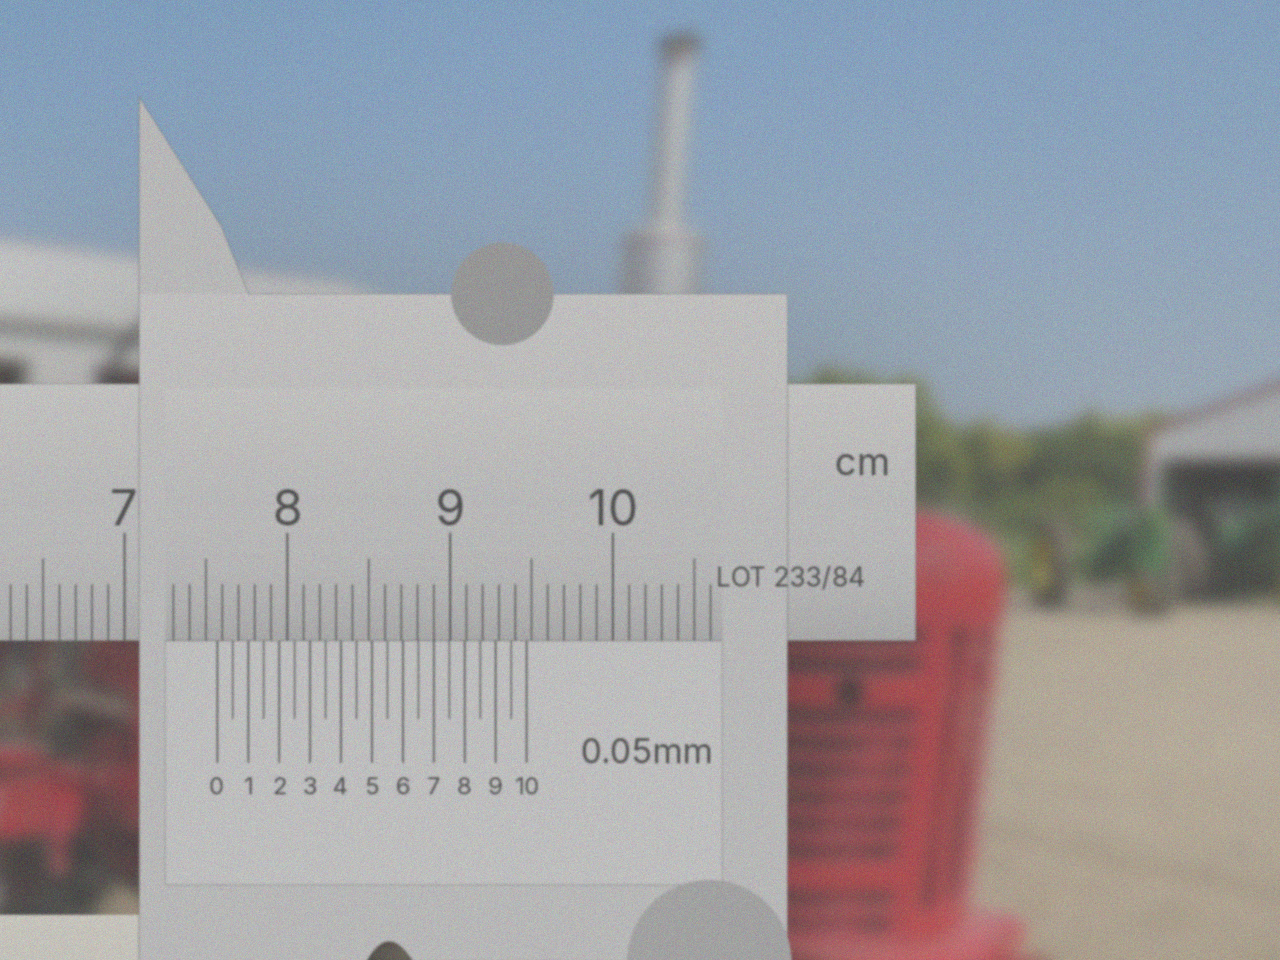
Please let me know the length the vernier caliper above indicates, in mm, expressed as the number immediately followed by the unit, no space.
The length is 75.7mm
